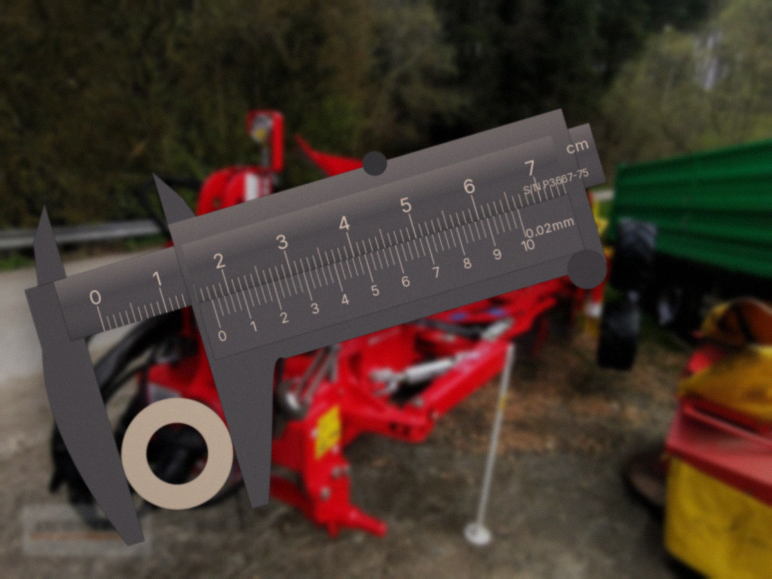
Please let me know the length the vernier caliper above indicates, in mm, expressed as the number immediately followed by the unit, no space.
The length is 17.2mm
